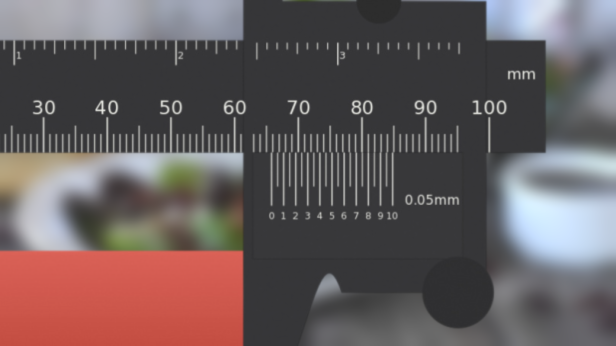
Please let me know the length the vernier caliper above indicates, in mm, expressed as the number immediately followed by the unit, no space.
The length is 65.8mm
